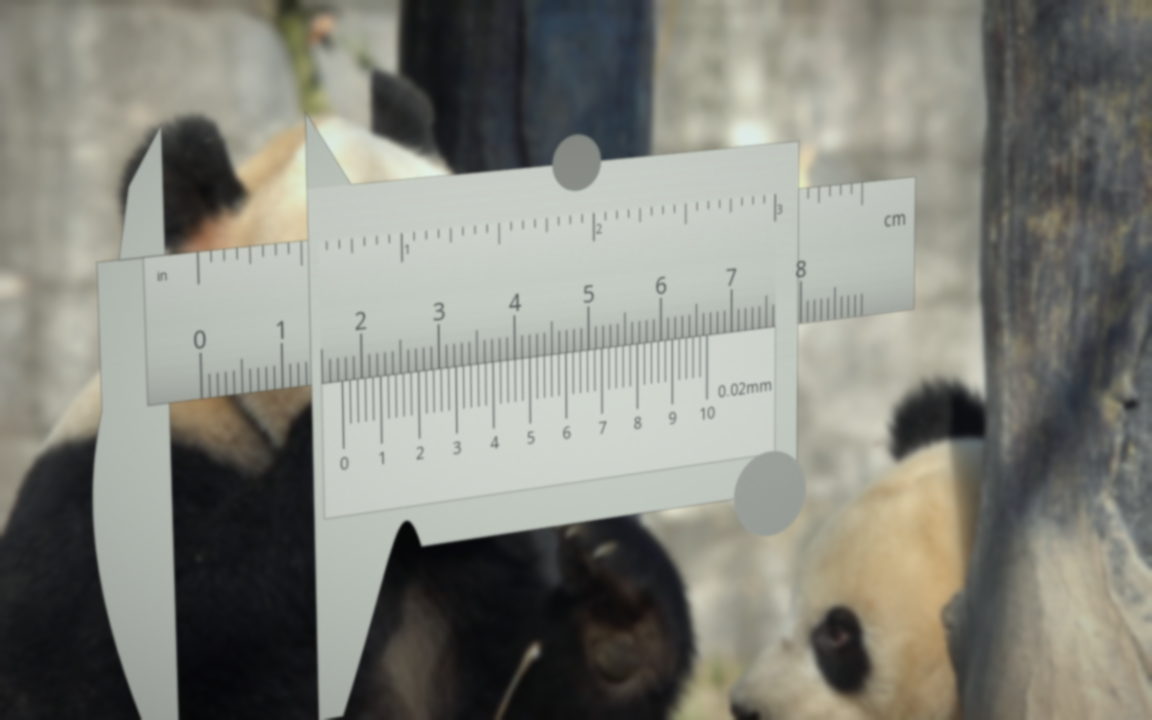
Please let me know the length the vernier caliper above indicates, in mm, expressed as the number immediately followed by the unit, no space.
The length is 17.5mm
